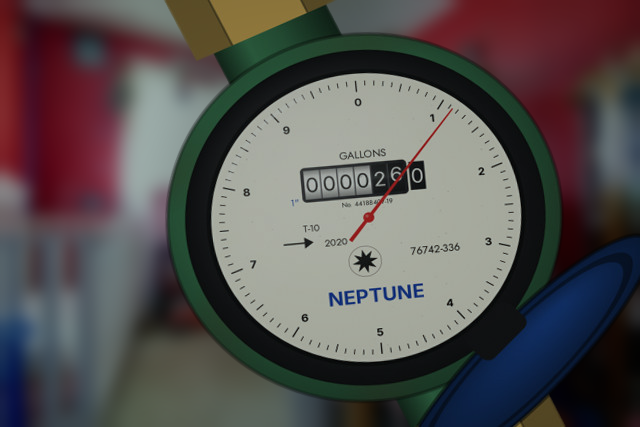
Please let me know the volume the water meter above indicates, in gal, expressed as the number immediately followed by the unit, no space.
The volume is 261.1gal
